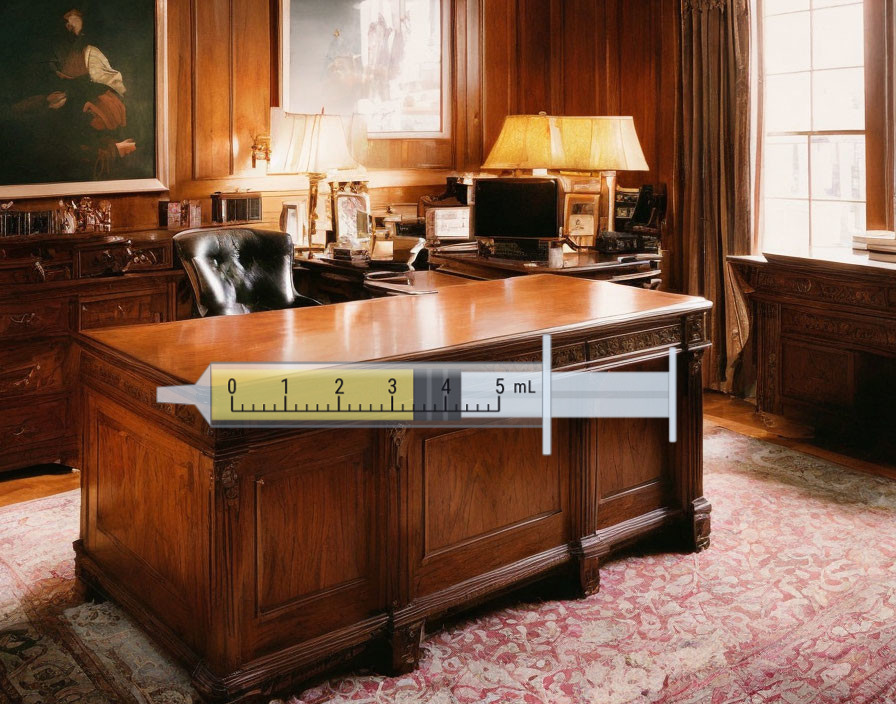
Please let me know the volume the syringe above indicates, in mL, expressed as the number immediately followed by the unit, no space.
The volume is 3.4mL
